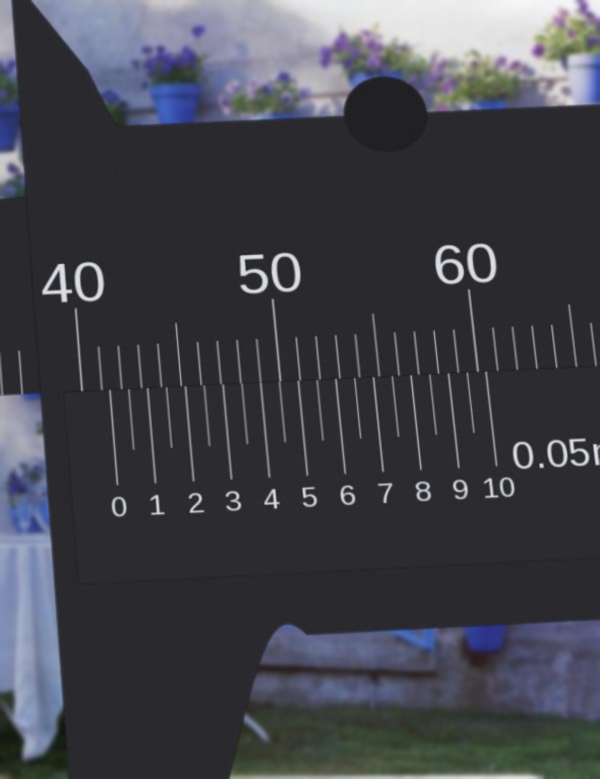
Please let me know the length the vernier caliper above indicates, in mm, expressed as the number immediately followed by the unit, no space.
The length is 41.4mm
